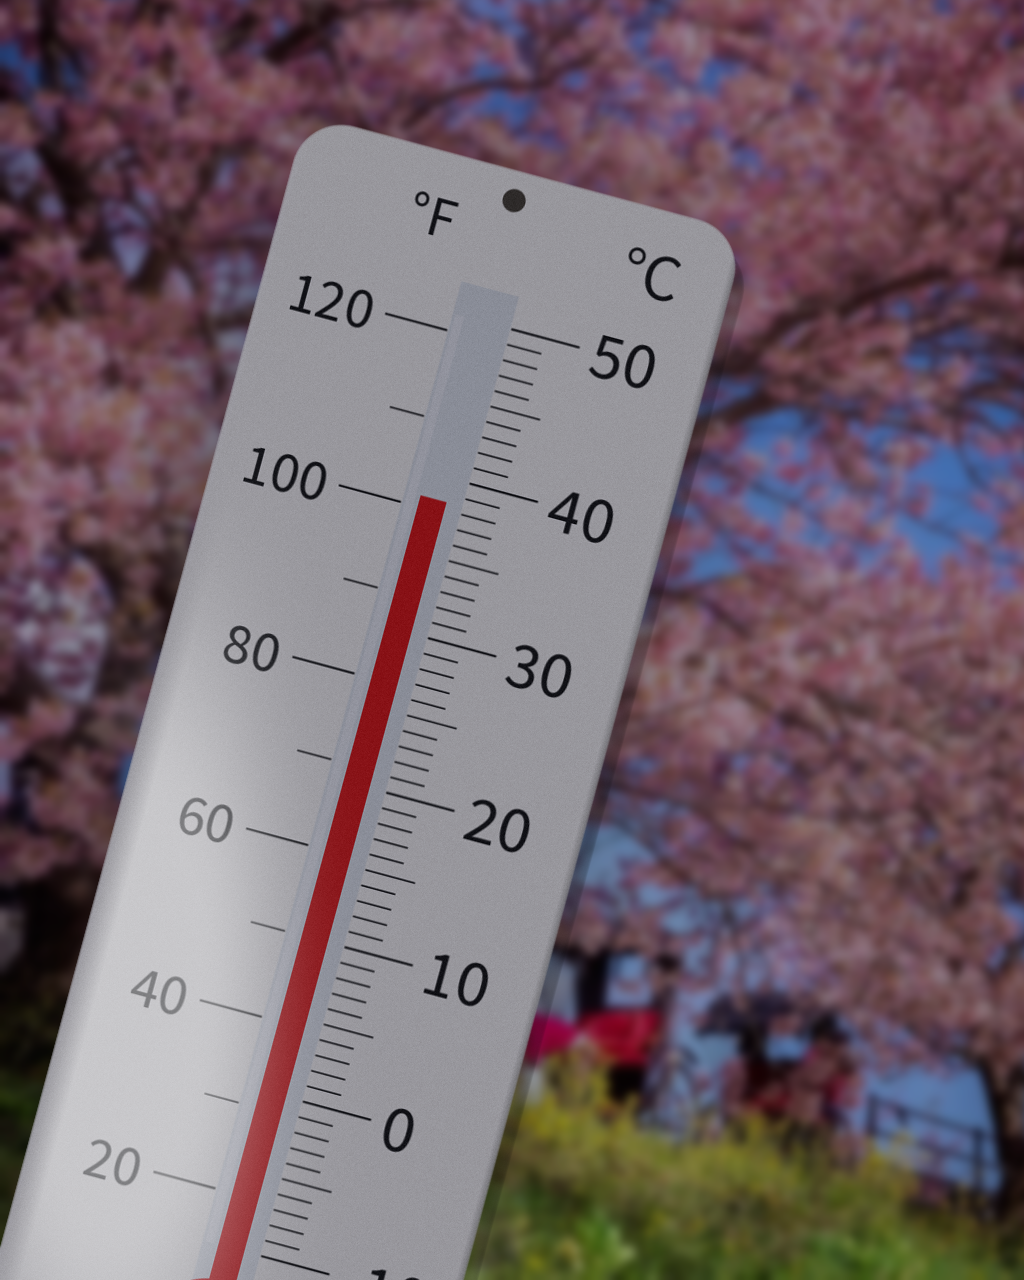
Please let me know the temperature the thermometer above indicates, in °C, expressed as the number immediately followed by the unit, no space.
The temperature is 38.5°C
